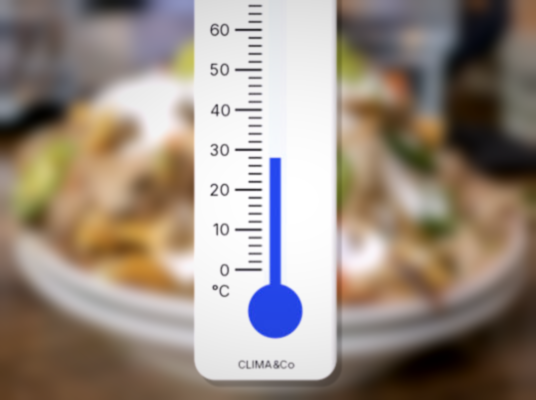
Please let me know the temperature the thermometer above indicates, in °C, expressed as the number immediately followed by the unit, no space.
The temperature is 28°C
